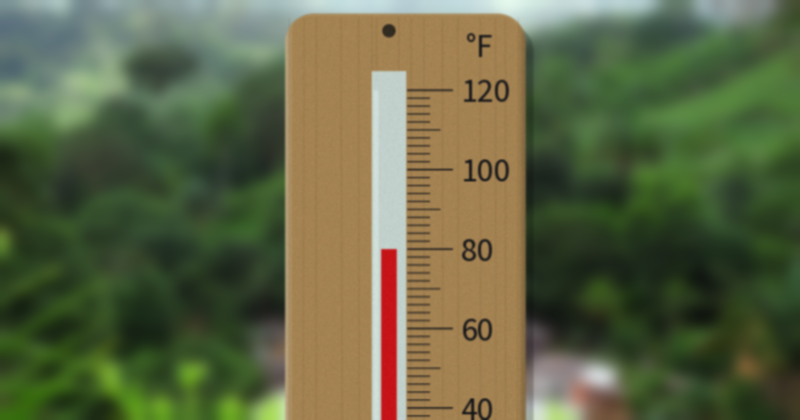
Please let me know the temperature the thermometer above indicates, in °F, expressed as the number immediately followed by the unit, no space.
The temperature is 80°F
